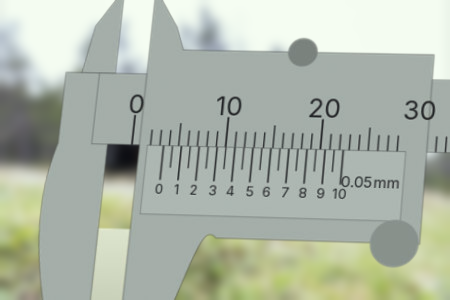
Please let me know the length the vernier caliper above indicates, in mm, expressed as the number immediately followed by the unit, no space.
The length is 3.4mm
